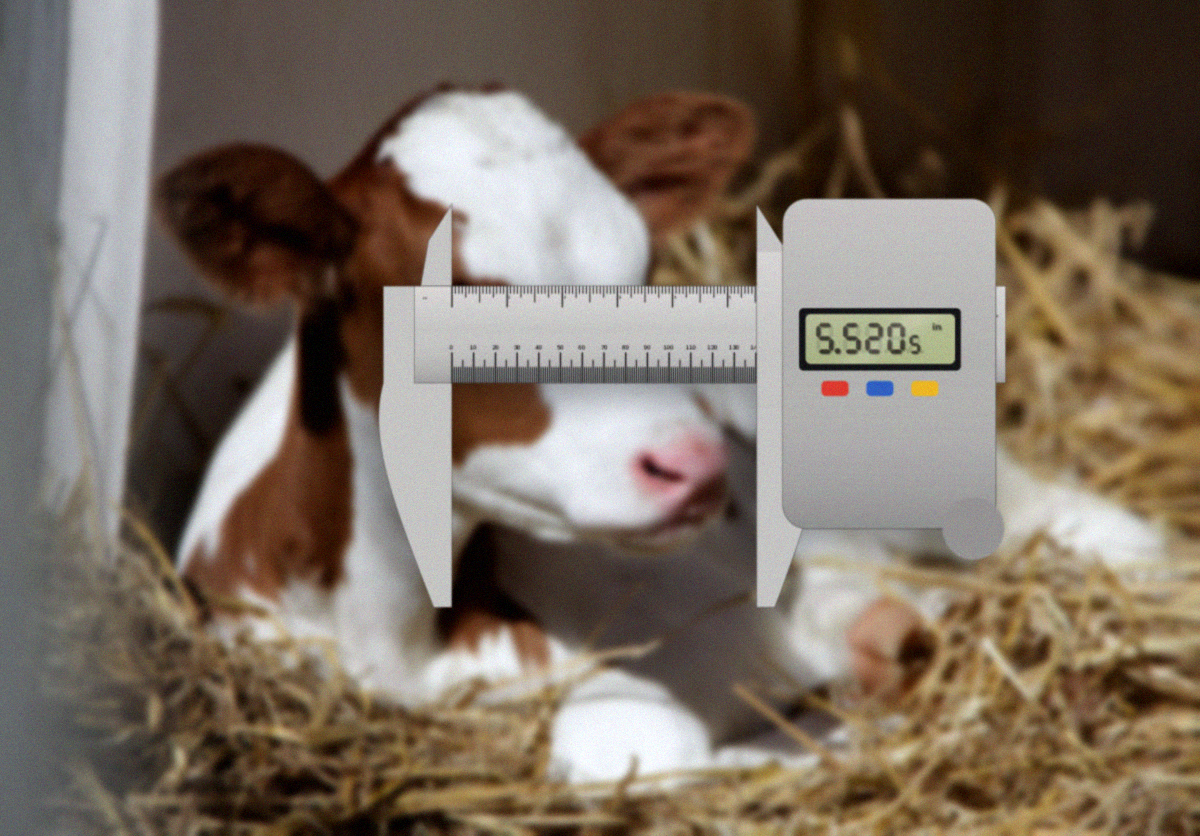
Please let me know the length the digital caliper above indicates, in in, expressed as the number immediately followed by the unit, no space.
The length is 5.5205in
